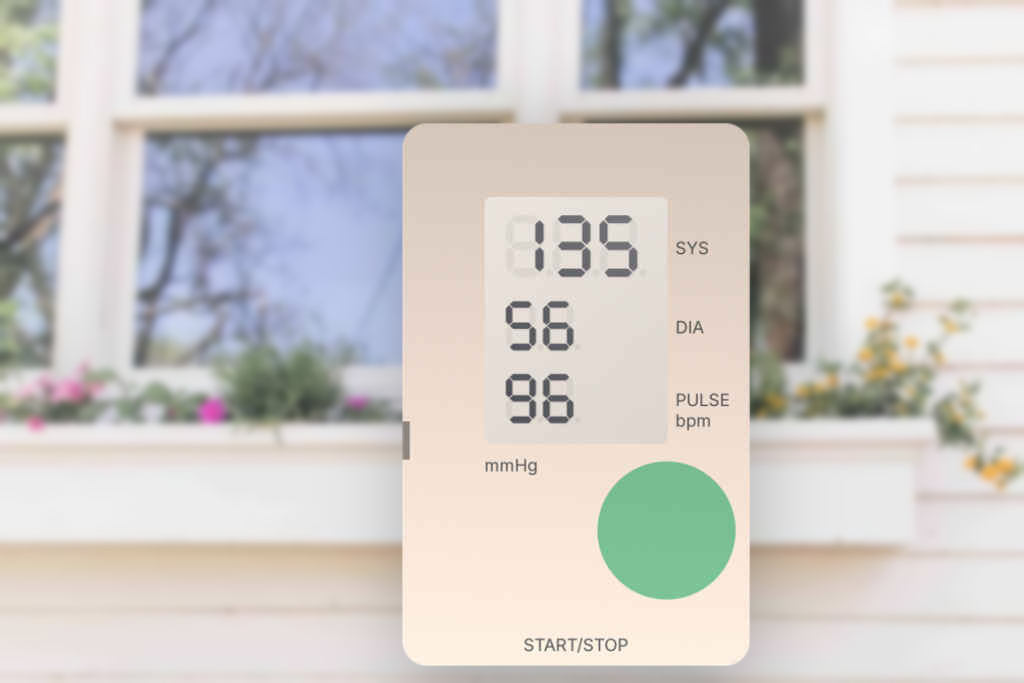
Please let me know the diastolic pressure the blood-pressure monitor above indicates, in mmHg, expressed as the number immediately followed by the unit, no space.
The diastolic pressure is 56mmHg
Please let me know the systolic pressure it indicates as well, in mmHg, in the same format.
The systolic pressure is 135mmHg
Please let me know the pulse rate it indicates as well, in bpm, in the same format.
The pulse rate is 96bpm
